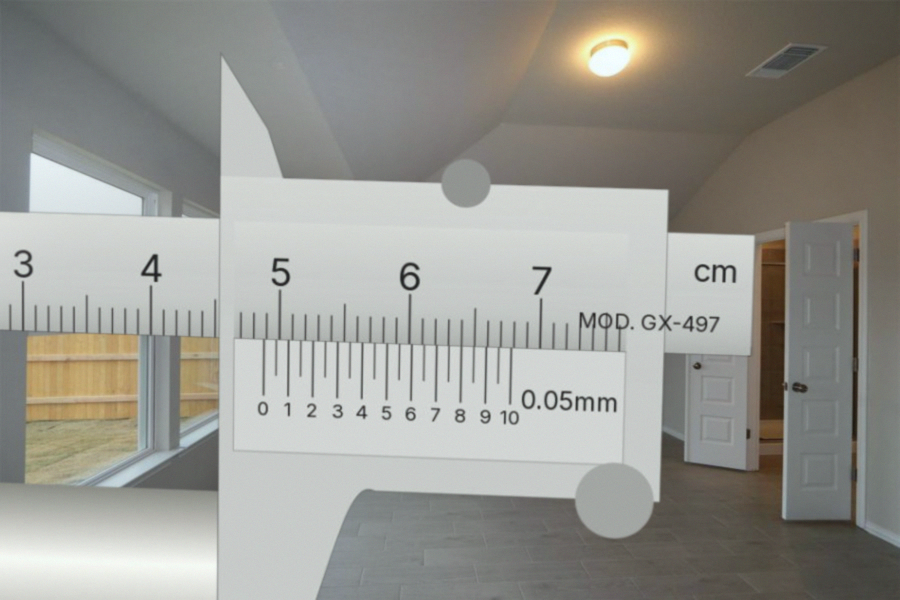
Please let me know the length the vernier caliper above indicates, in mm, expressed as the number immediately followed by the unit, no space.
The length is 48.8mm
